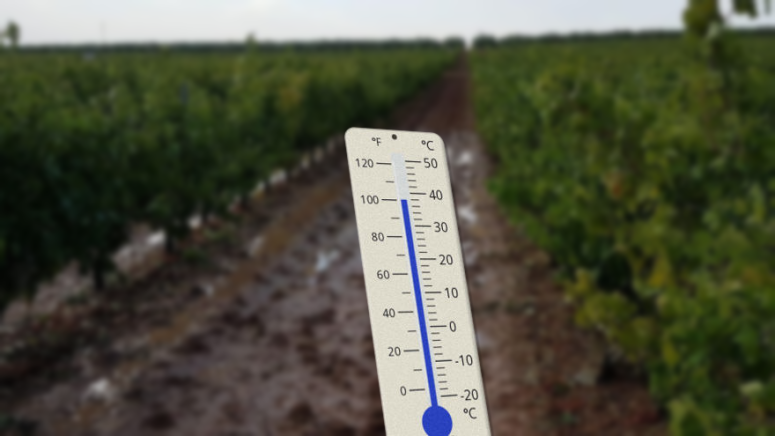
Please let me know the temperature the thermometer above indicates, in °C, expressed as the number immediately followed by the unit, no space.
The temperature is 38°C
